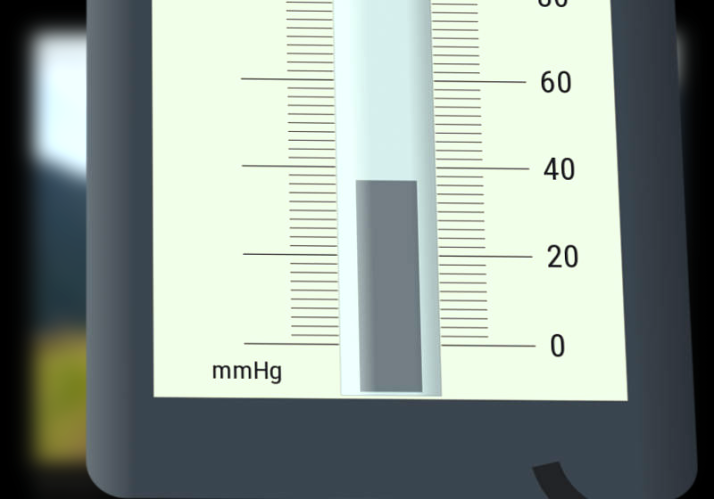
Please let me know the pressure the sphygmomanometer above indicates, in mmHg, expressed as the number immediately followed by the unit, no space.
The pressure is 37mmHg
